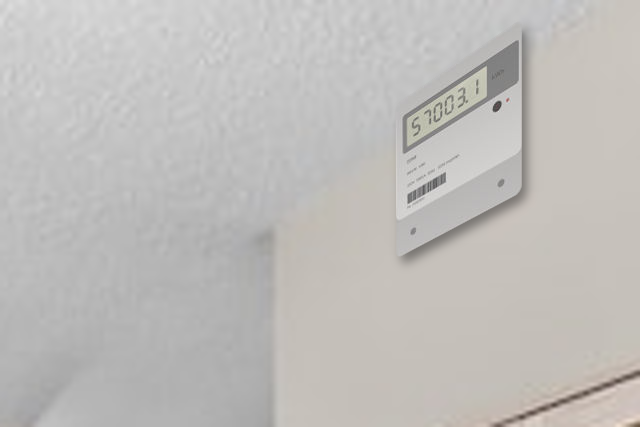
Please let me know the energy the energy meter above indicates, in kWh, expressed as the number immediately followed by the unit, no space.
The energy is 57003.1kWh
